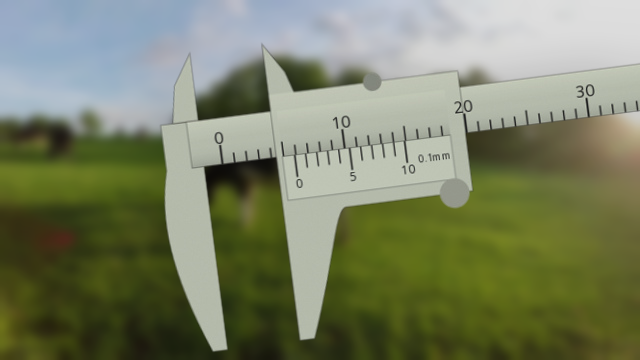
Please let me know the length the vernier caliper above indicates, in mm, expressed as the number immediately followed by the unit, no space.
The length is 5.9mm
